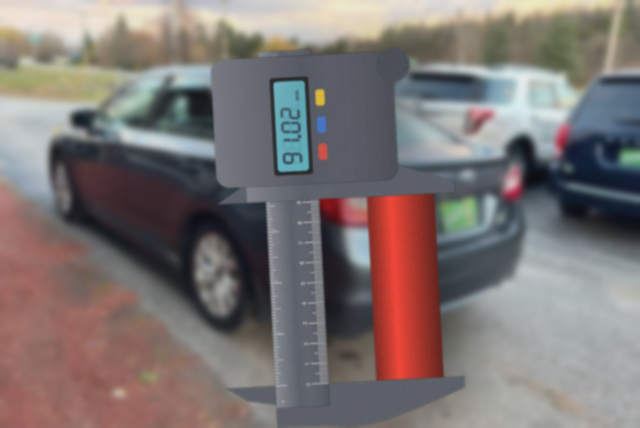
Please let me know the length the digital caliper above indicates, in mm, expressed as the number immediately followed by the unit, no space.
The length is 91.02mm
